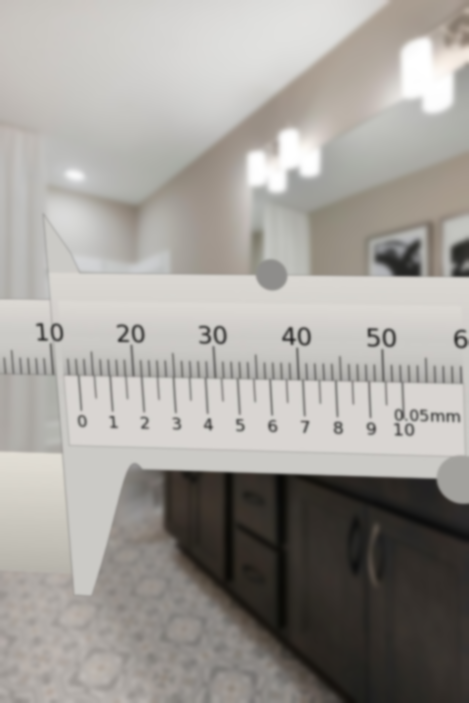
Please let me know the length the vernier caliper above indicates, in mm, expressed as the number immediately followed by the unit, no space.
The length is 13.2mm
